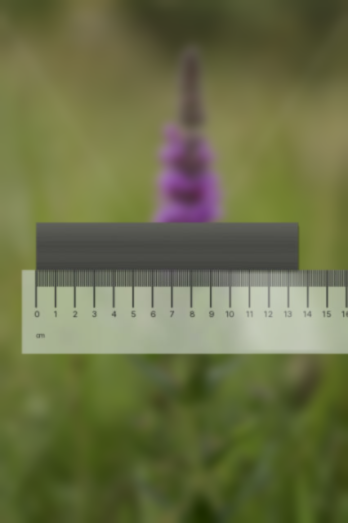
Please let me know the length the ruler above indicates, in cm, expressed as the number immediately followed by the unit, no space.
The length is 13.5cm
